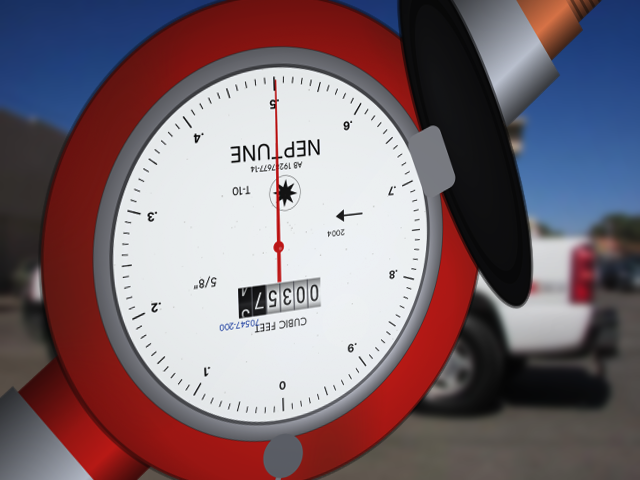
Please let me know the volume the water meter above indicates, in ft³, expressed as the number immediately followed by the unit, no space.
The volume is 3573.50ft³
